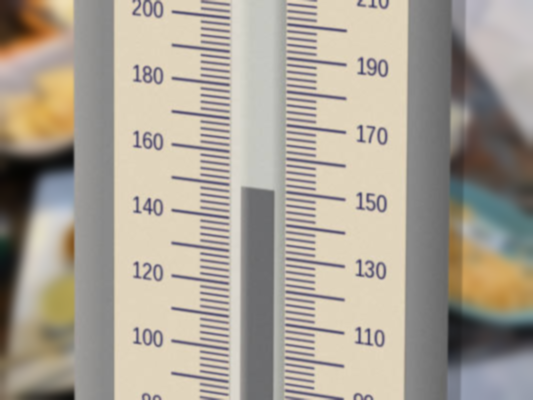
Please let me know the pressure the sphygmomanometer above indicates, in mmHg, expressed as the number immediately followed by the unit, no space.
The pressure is 150mmHg
